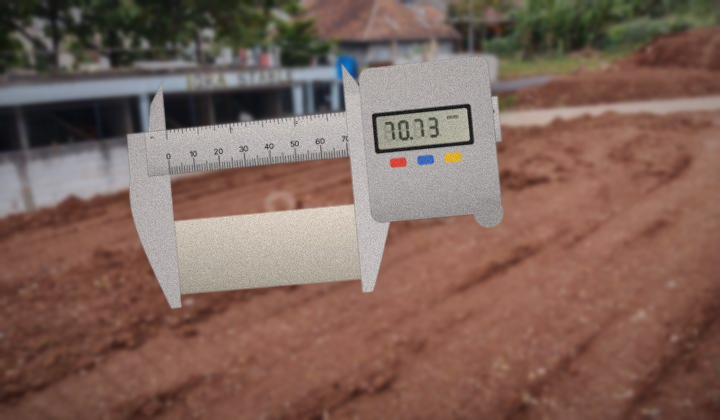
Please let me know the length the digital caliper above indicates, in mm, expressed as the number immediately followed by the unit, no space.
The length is 70.73mm
